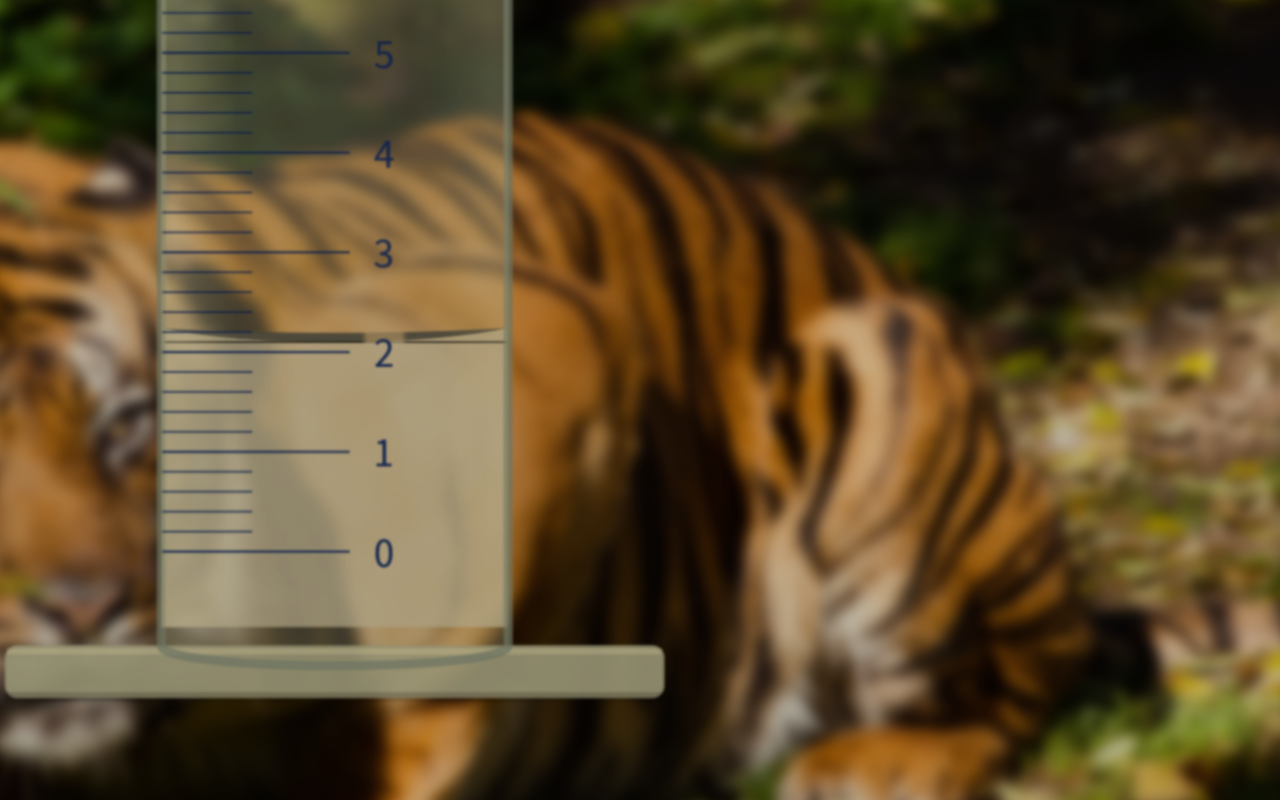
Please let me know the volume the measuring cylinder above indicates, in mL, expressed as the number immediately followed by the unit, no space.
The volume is 2.1mL
